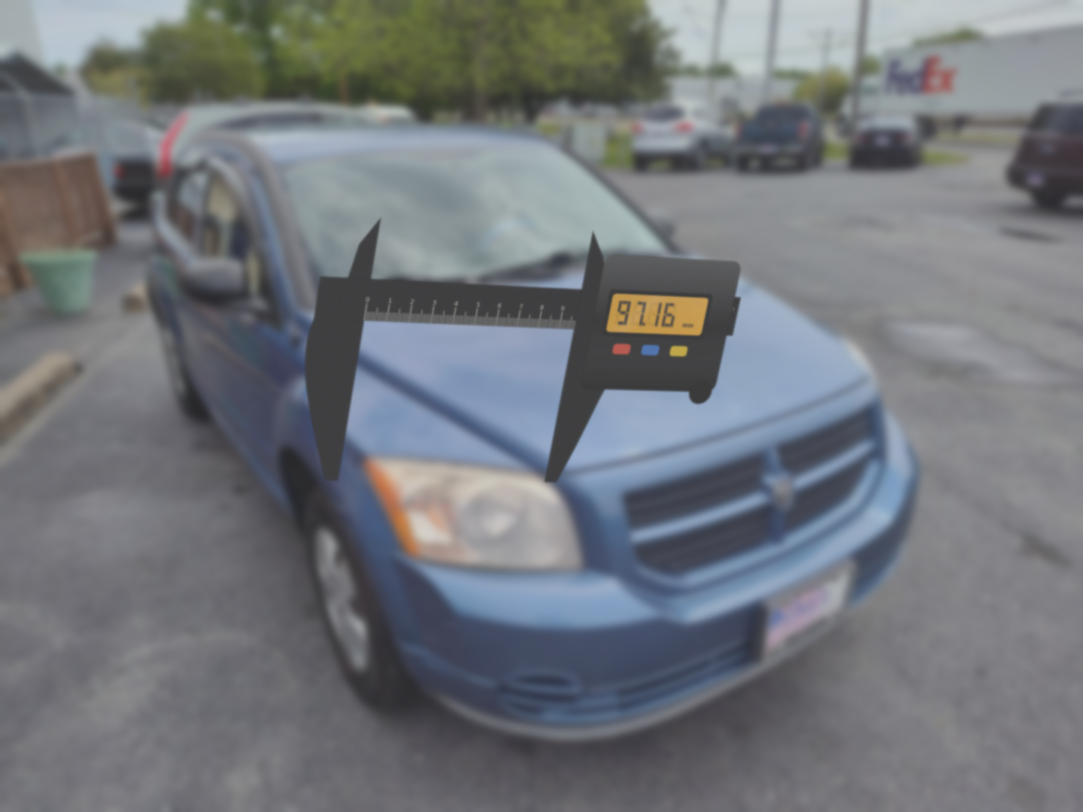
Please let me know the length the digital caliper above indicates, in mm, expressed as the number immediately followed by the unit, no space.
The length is 97.16mm
